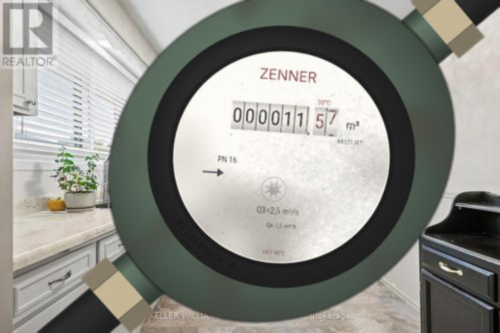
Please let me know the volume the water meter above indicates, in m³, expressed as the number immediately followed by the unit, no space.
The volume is 11.57m³
